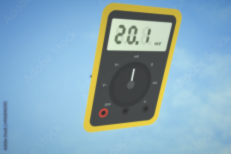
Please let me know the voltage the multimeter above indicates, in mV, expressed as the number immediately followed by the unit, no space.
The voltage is 20.1mV
